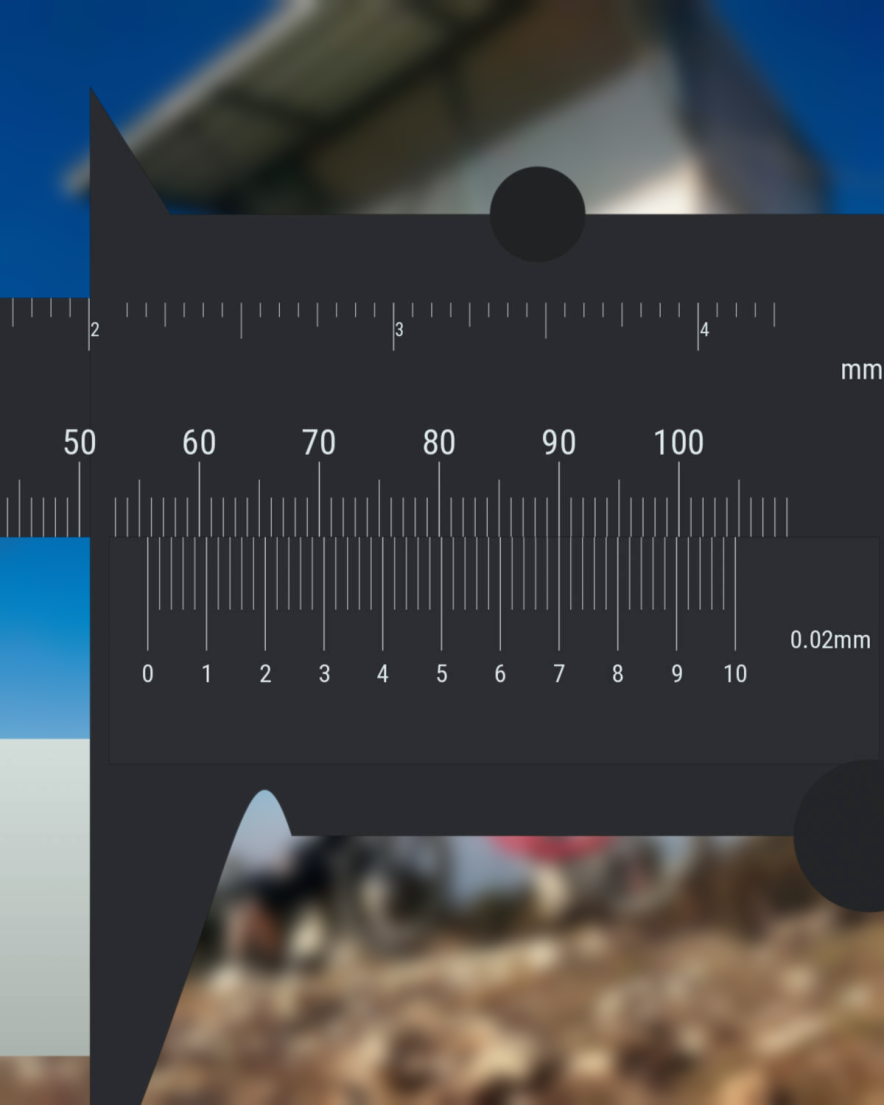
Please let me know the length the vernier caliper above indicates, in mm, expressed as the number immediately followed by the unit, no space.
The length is 55.7mm
